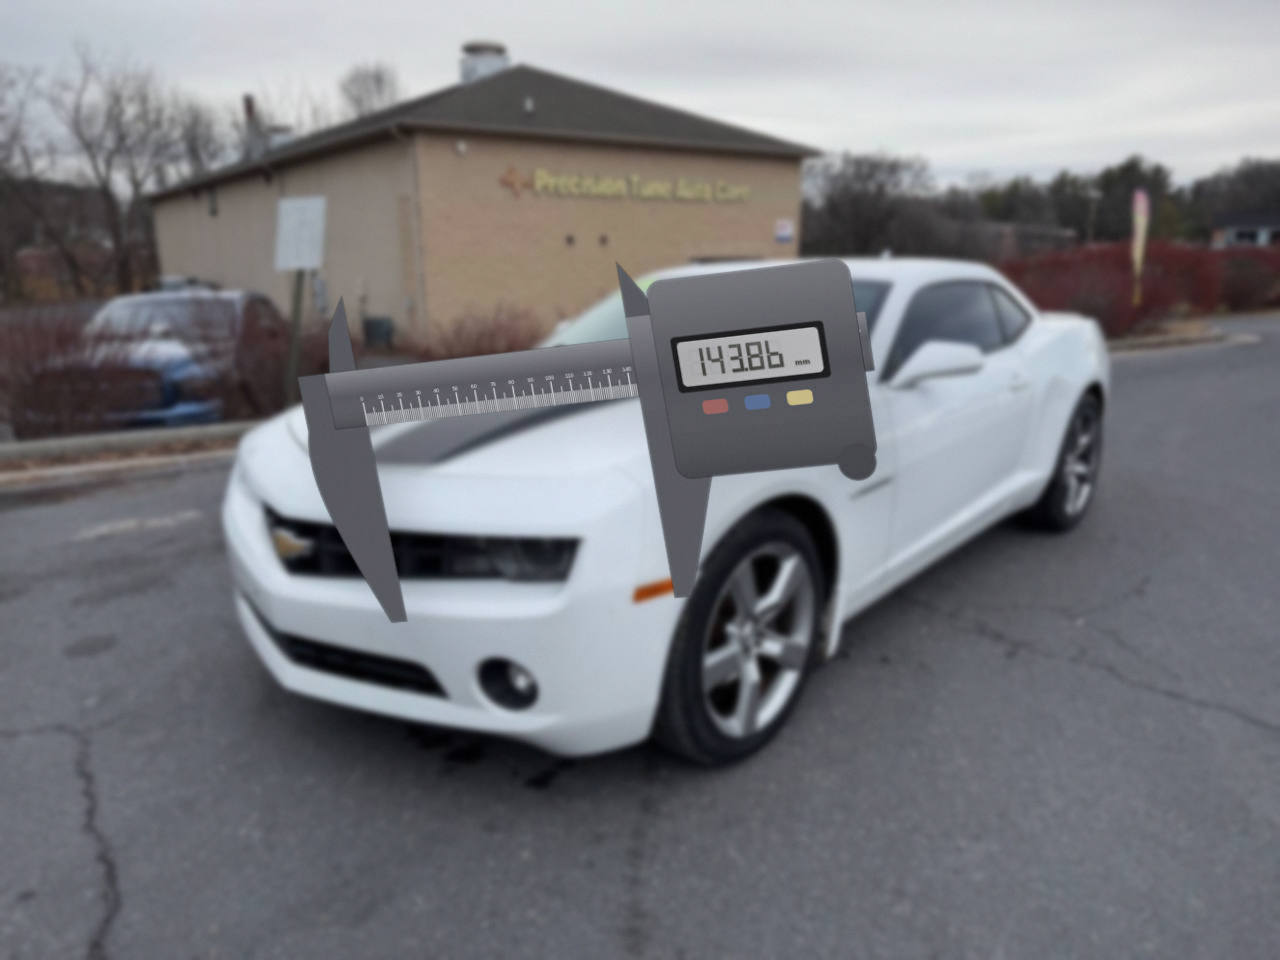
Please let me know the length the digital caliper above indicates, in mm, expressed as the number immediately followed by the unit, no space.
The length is 143.86mm
